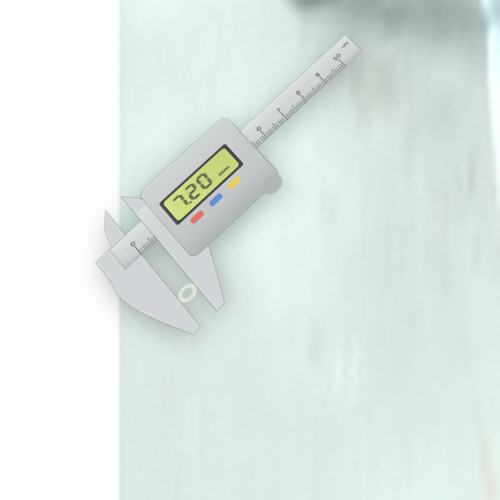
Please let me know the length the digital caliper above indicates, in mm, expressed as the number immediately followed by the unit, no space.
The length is 7.20mm
